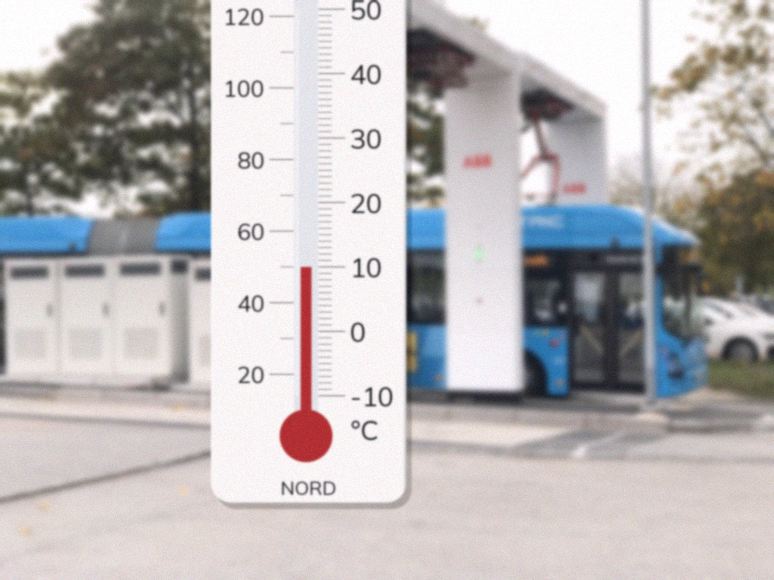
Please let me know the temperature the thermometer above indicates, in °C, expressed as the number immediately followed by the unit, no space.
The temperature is 10°C
